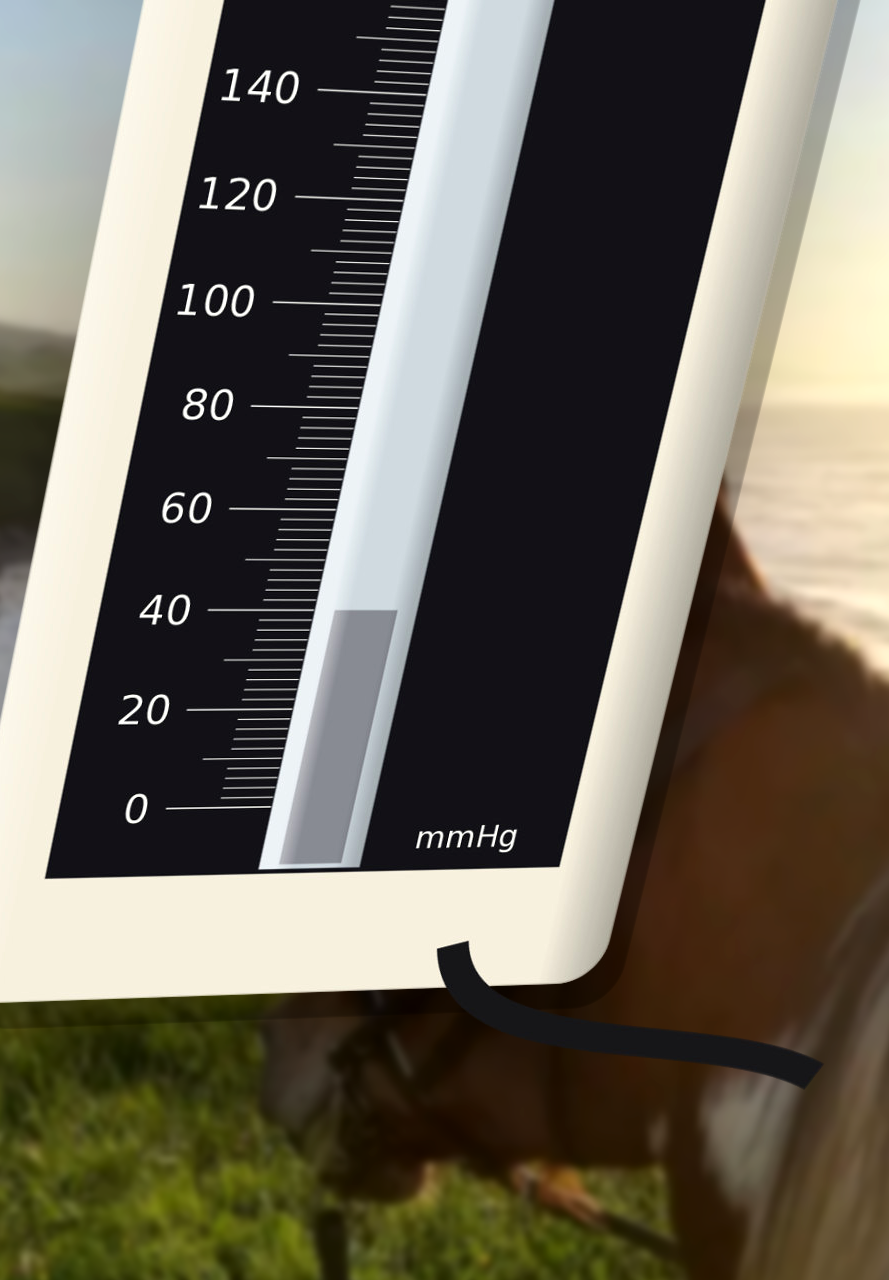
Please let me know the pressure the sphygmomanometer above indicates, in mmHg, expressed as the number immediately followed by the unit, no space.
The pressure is 40mmHg
